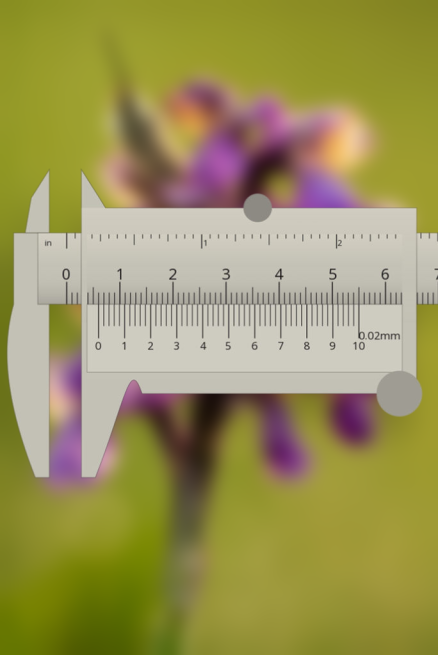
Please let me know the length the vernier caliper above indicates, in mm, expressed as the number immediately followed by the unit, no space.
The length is 6.0mm
